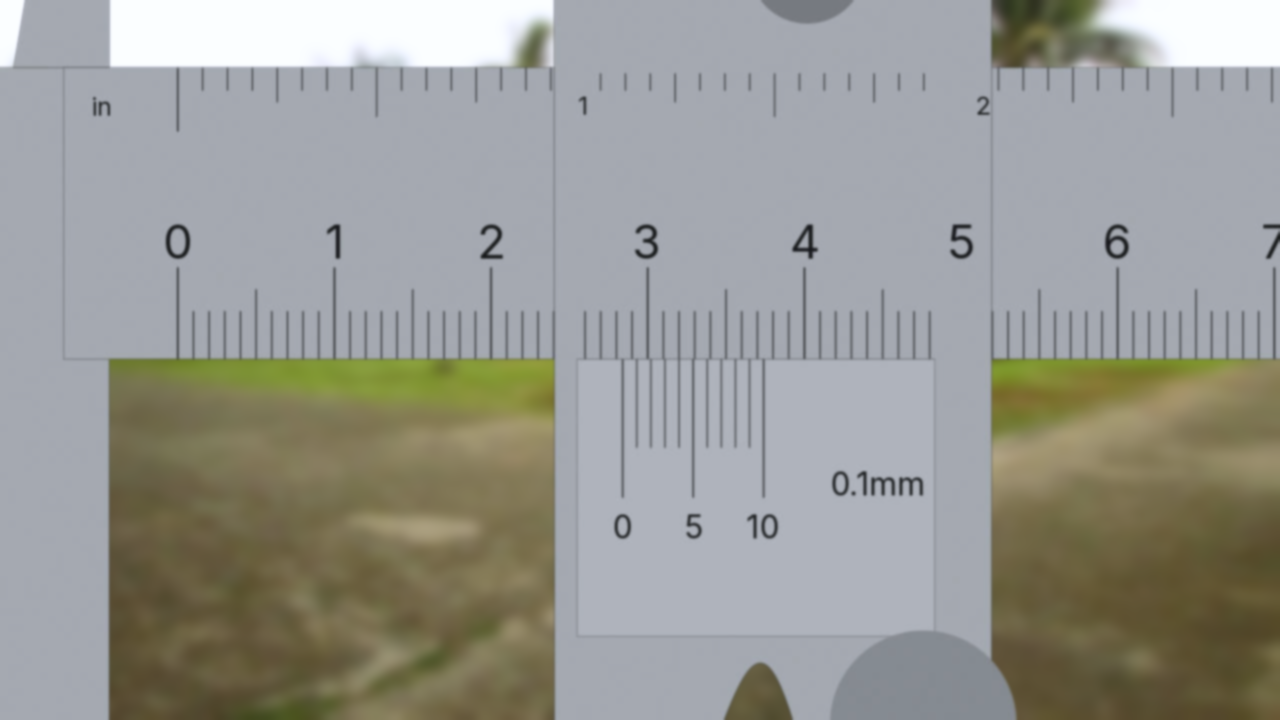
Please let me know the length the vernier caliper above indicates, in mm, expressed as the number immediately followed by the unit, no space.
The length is 28.4mm
